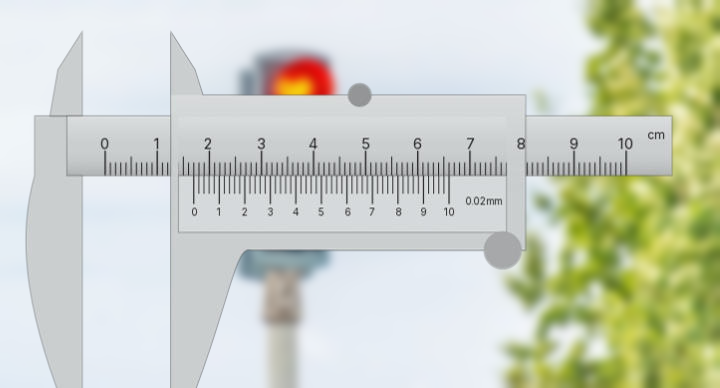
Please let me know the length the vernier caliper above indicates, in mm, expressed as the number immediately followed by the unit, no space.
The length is 17.0mm
